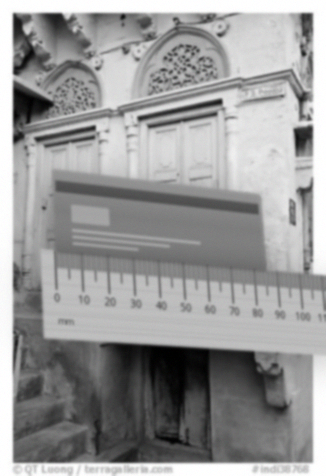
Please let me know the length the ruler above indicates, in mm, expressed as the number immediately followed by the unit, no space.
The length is 85mm
